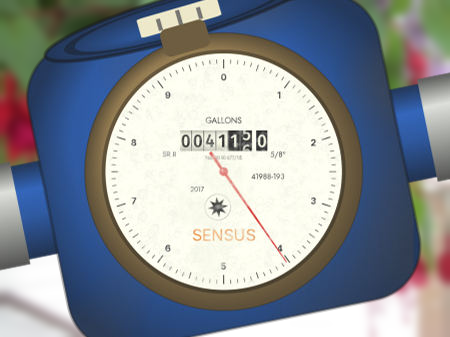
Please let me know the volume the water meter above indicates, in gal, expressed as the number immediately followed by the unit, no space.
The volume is 41154.0gal
